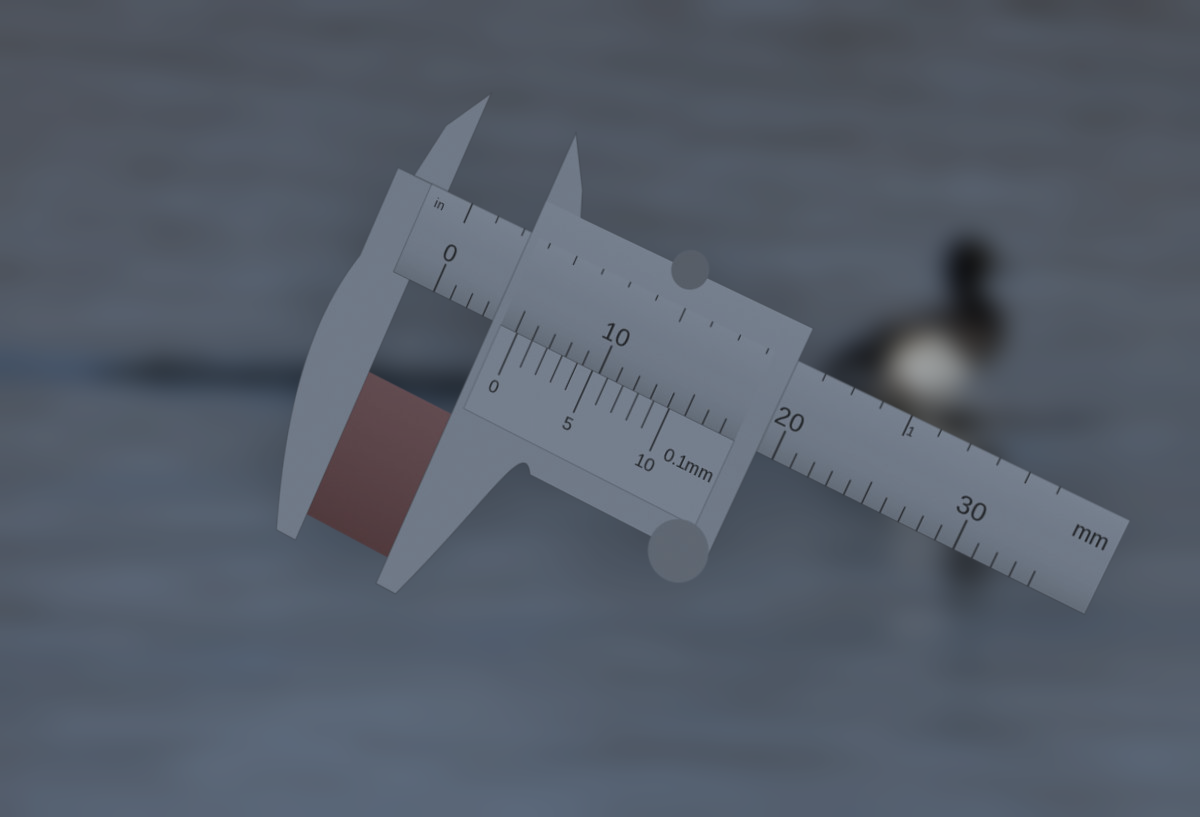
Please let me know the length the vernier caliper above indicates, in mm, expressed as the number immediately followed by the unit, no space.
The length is 5.1mm
